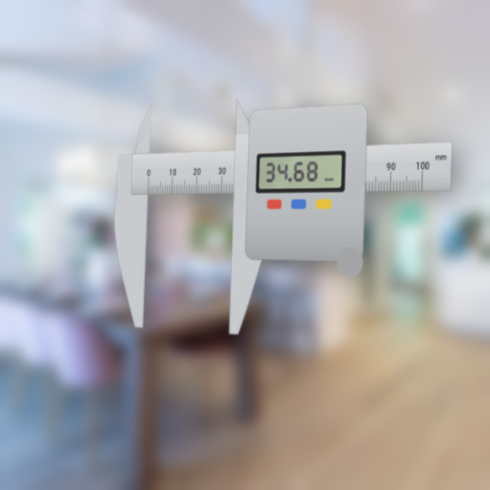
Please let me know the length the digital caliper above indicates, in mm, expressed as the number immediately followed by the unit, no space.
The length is 34.68mm
